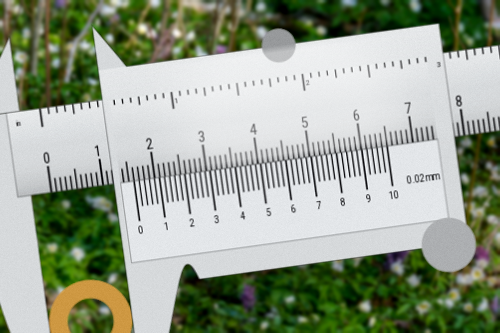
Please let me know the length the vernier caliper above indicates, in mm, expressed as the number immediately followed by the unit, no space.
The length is 16.0mm
